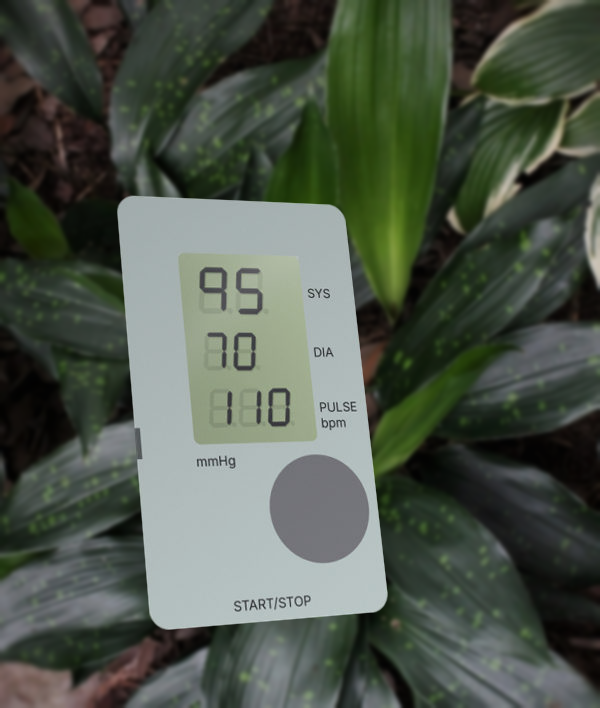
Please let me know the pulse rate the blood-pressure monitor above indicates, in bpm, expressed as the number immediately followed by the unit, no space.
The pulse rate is 110bpm
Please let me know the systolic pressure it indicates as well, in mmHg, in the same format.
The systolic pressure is 95mmHg
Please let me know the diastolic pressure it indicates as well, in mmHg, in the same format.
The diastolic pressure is 70mmHg
